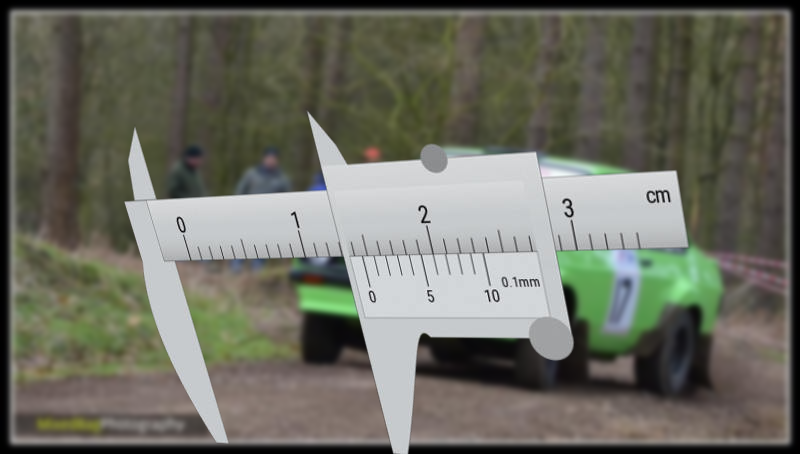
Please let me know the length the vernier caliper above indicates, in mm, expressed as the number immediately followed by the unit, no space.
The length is 14.6mm
